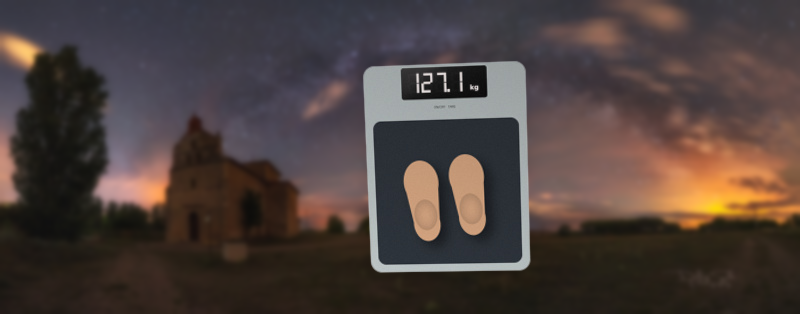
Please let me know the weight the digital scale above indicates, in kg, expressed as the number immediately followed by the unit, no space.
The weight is 127.1kg
